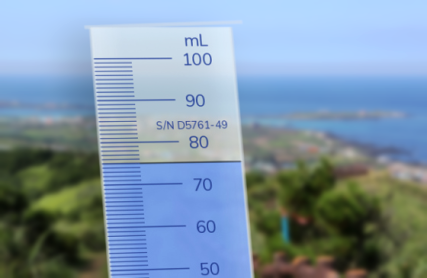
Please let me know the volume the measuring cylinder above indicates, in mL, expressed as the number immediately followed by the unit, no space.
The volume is 75mL
